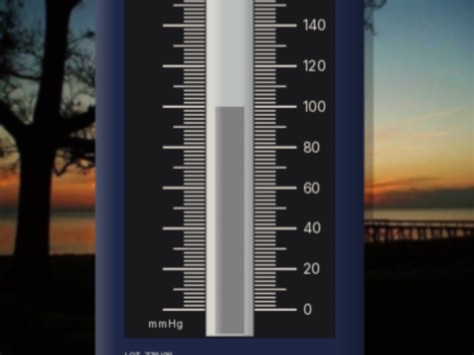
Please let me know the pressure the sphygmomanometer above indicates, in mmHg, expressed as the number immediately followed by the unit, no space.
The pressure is 100mmHg
